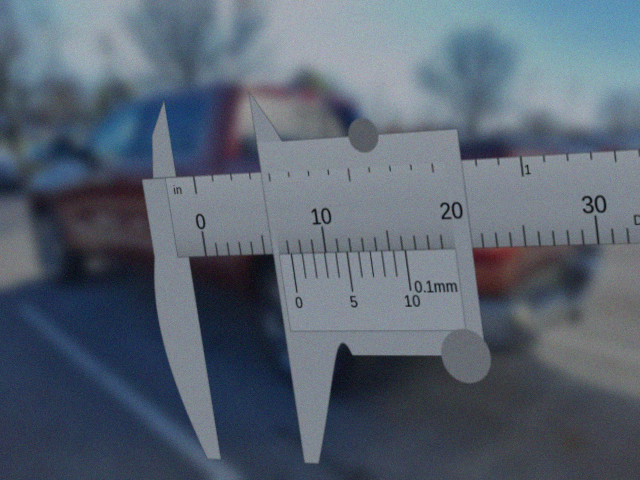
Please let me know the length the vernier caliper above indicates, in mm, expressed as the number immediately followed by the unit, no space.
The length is 7.2mm
